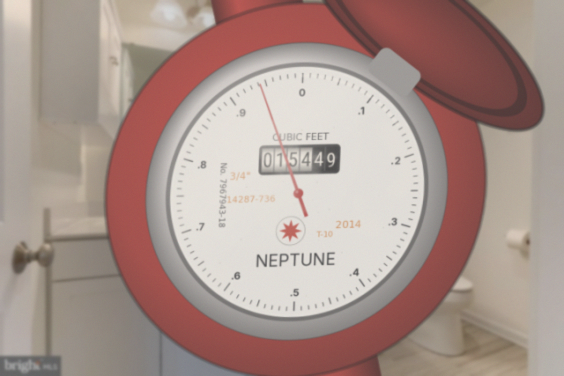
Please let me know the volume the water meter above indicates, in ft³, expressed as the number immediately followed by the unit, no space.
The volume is 15448.94ft³
